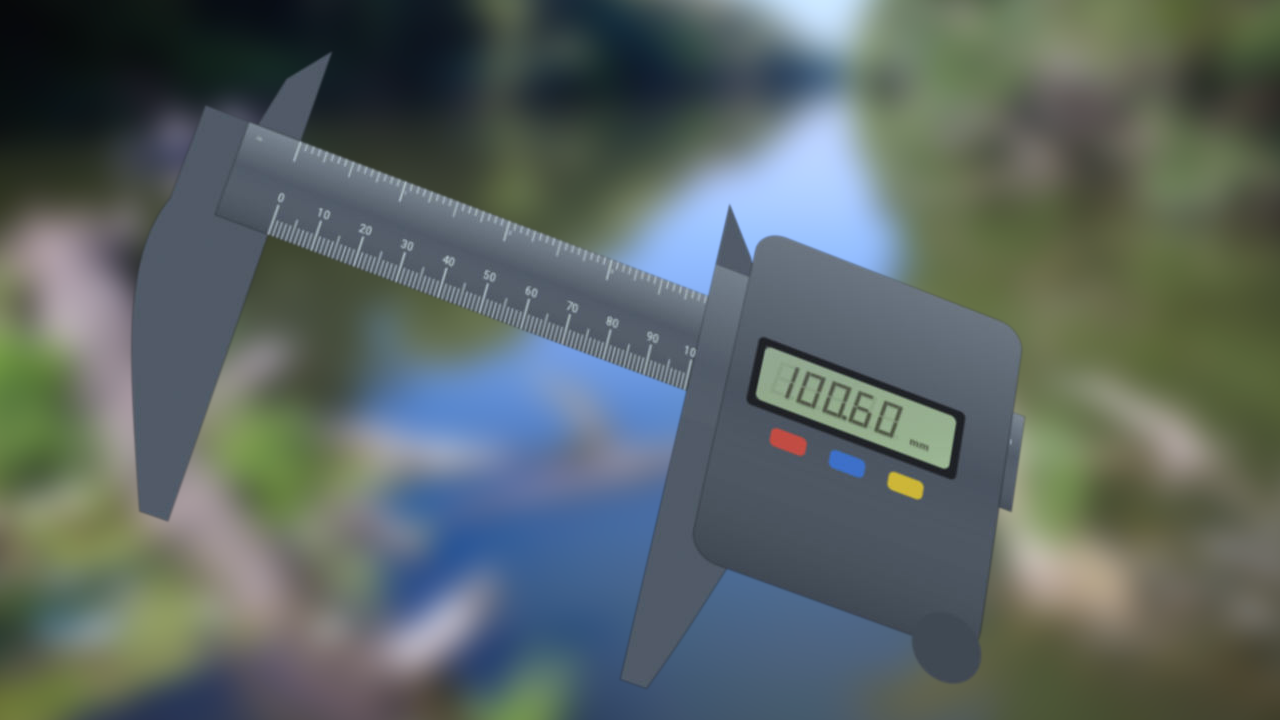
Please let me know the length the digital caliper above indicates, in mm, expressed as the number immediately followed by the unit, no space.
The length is 100.60mm
